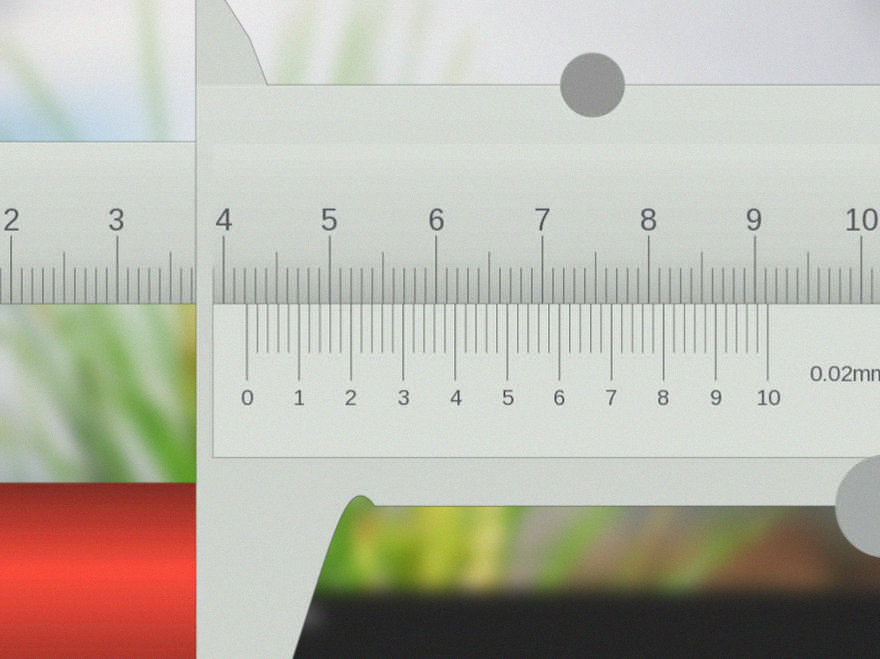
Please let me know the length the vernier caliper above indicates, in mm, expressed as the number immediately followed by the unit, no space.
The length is 42.2mm
